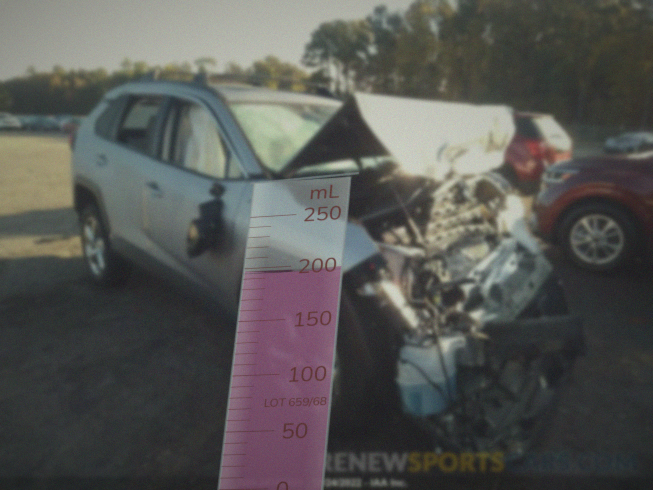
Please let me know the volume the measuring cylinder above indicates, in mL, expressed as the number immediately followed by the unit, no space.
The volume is 195mL
